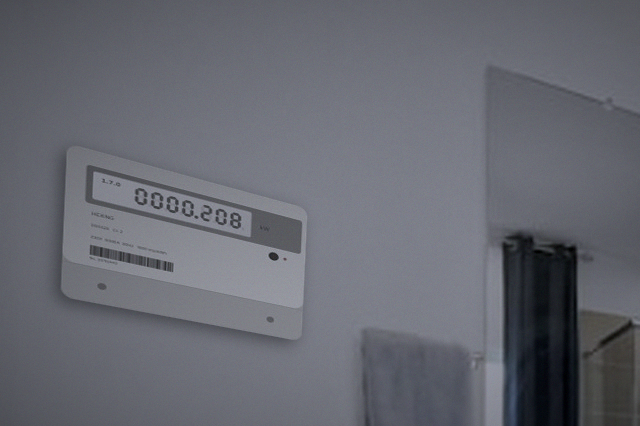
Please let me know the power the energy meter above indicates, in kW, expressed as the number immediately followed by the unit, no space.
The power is 0.208kW
